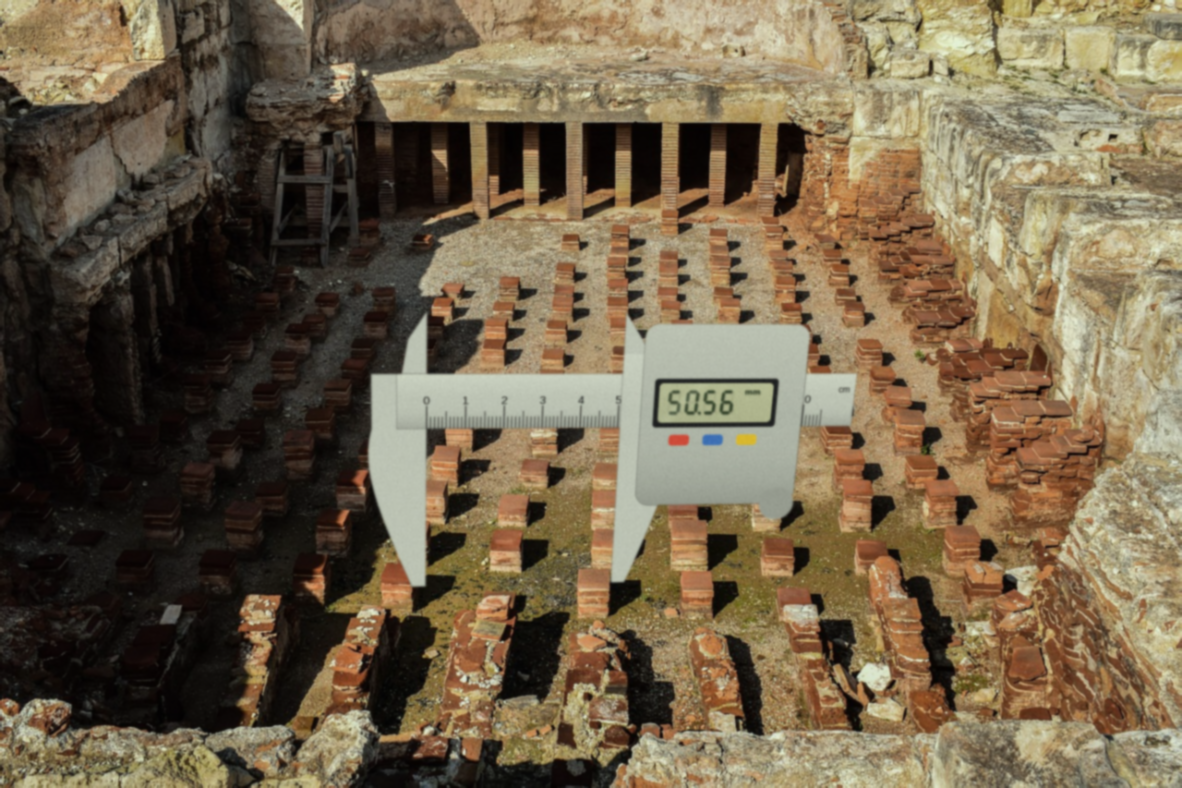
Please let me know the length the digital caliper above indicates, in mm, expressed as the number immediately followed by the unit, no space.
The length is 50.56mm
